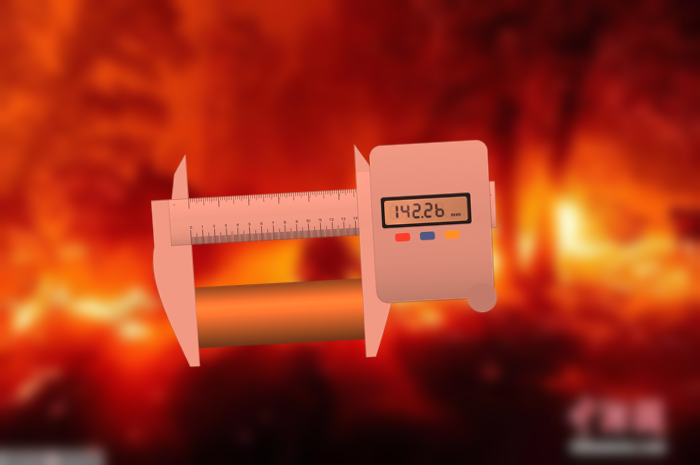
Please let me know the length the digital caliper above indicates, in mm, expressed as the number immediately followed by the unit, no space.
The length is 142.26mm
